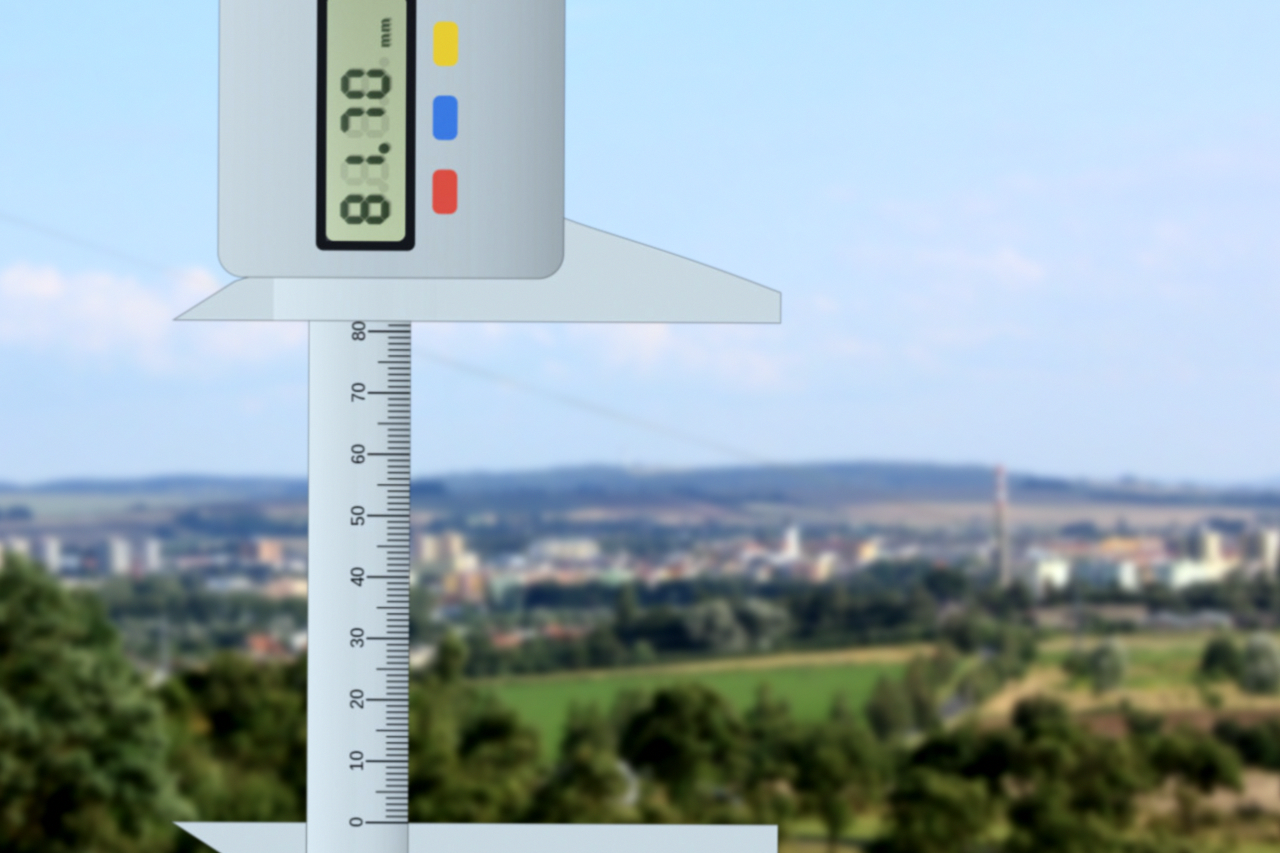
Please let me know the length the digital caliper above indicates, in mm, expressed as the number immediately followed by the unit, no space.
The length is 81.70mm
